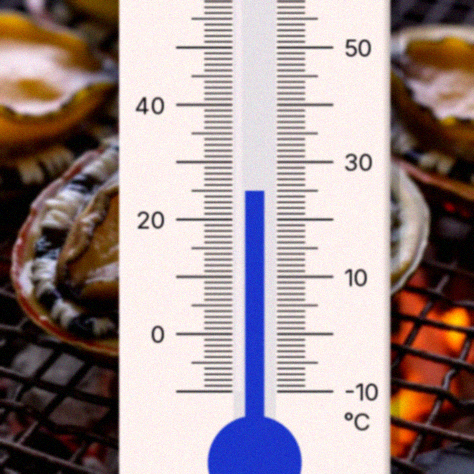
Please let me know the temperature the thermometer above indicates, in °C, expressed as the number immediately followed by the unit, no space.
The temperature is 25°C
